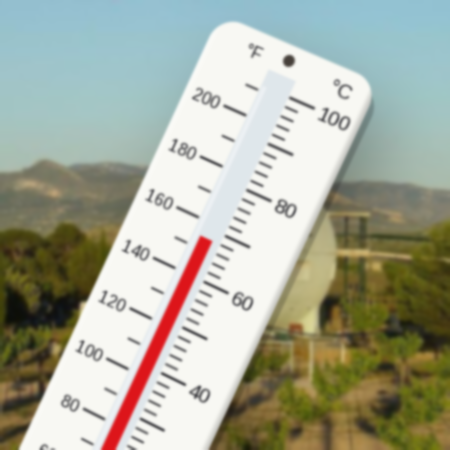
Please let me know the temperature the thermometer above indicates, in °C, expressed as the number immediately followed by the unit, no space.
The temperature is 68°C
